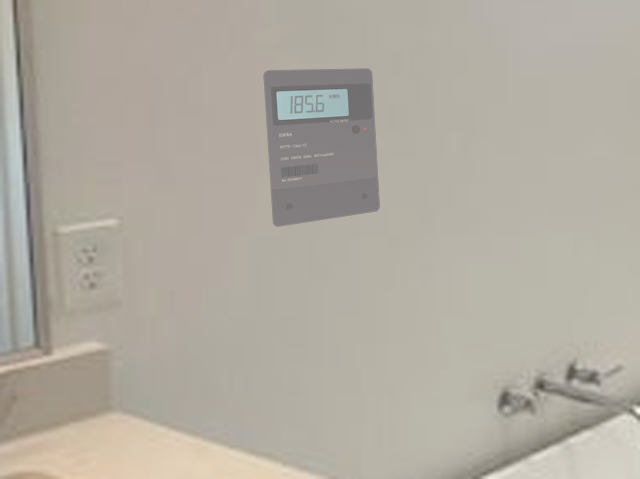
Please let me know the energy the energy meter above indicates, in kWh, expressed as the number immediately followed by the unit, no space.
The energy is 185.6kWh
